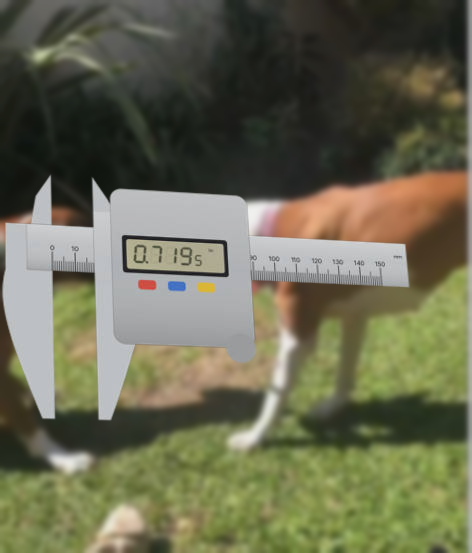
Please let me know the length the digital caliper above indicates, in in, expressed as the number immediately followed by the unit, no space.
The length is 0.7195in
